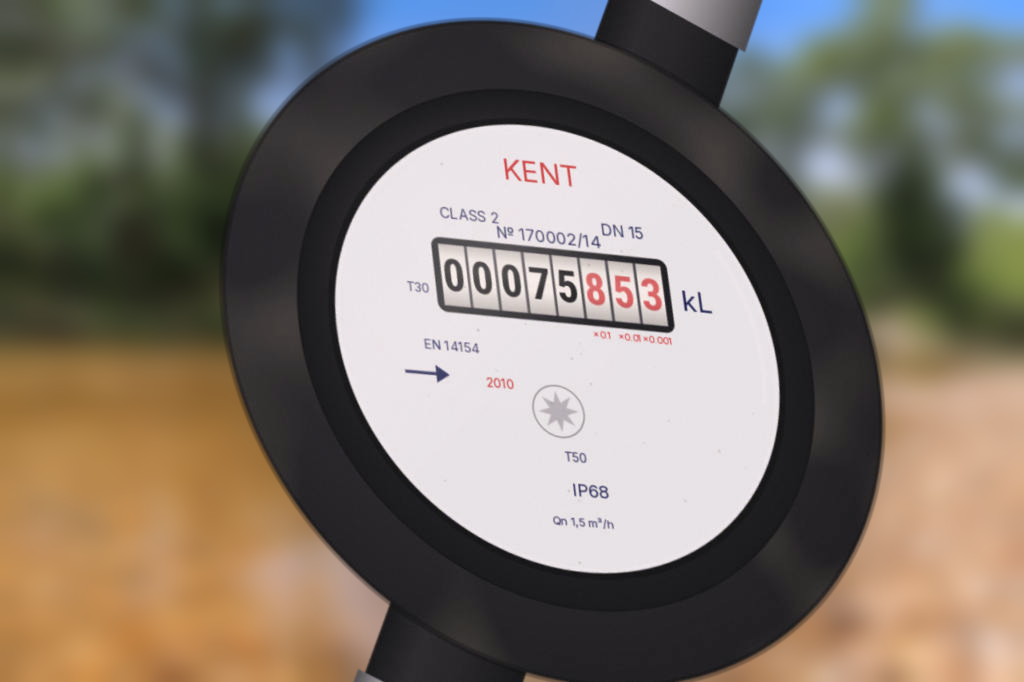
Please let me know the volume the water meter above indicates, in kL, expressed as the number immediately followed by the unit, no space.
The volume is 75.853kL
